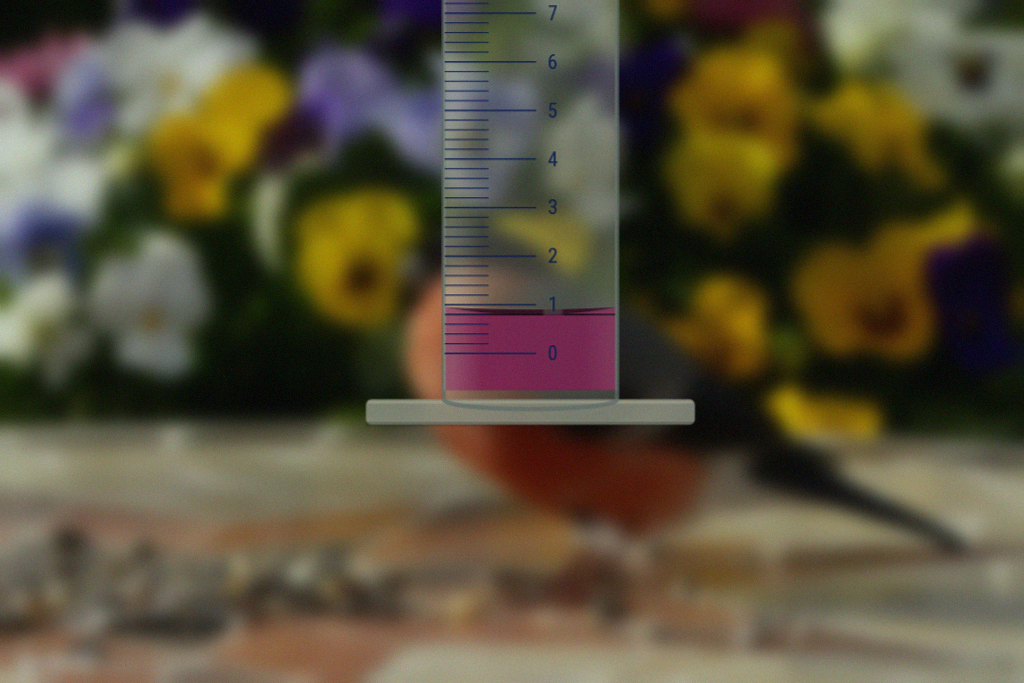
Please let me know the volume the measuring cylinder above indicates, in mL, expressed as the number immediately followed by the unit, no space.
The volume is 0.8mL
